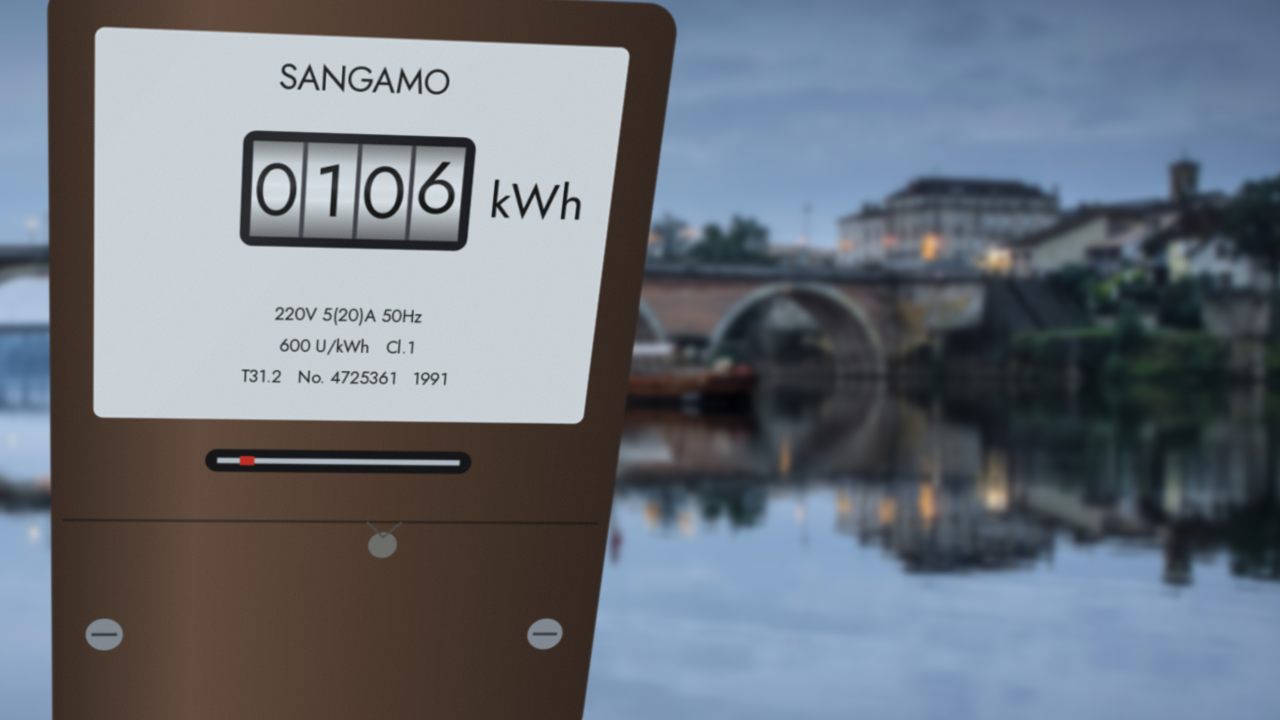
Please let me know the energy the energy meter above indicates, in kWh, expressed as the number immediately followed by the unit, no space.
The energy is 106kWh
